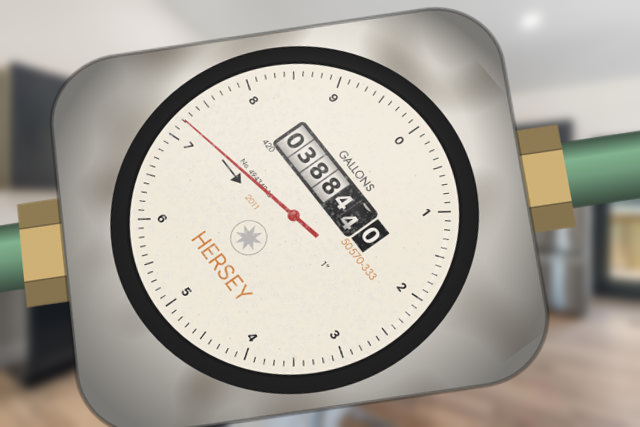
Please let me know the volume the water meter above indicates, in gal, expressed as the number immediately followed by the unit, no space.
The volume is 388437.2gal
